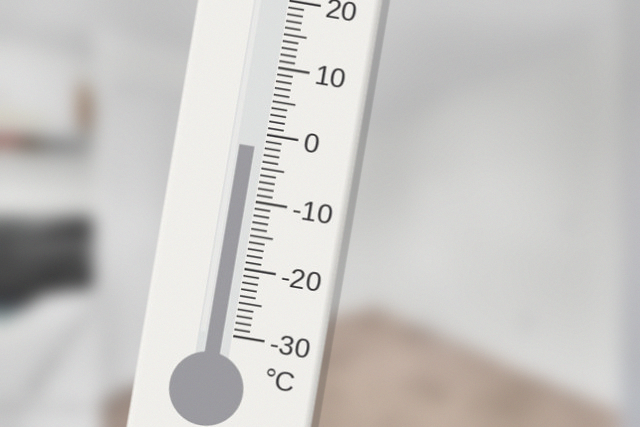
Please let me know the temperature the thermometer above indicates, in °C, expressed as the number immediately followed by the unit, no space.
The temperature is -2°C
